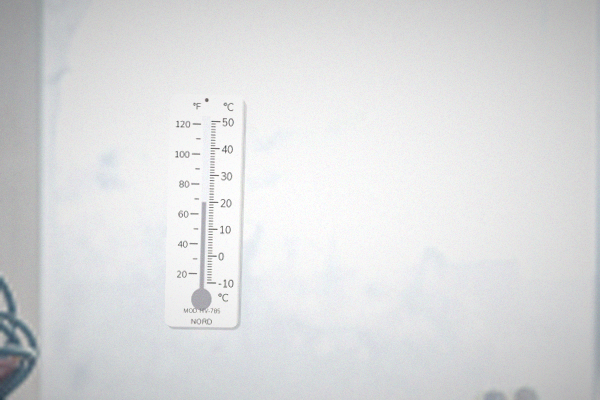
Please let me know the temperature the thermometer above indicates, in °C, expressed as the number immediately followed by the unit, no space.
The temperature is 20°C
